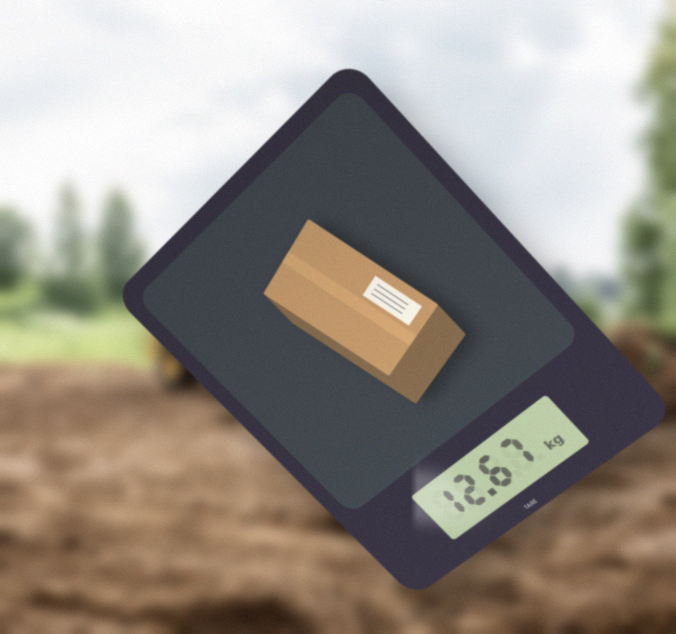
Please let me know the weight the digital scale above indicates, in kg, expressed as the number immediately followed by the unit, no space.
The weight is 12.67kg
